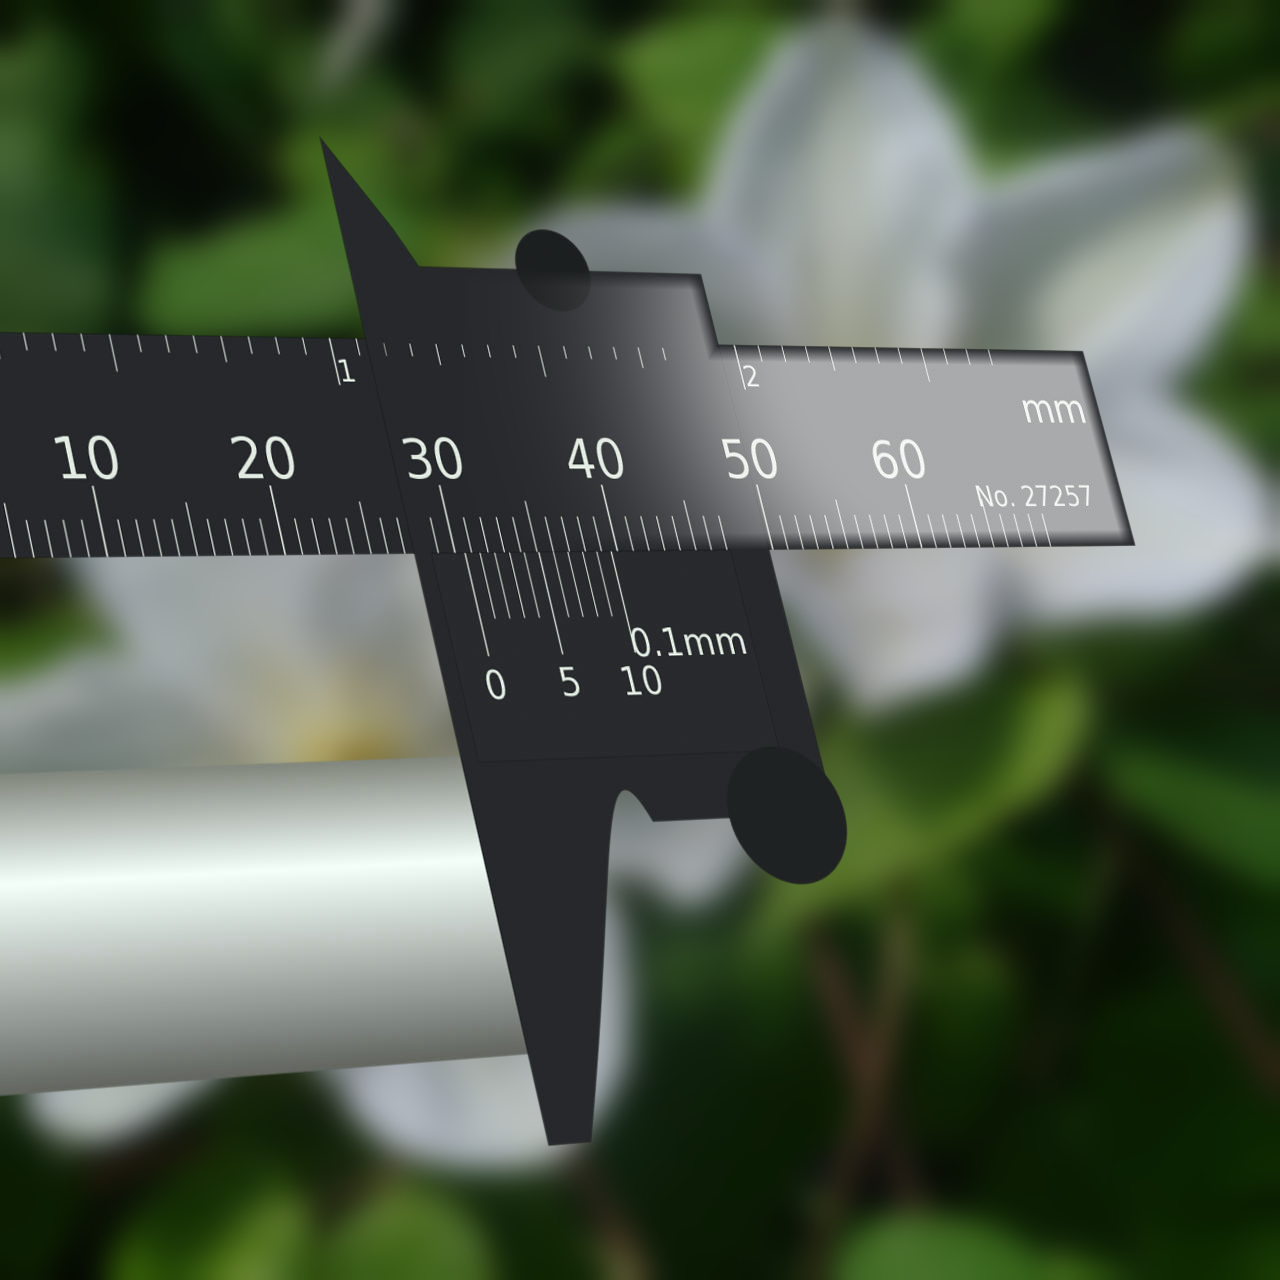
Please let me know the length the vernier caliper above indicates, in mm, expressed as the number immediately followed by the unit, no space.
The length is 30.6mm
